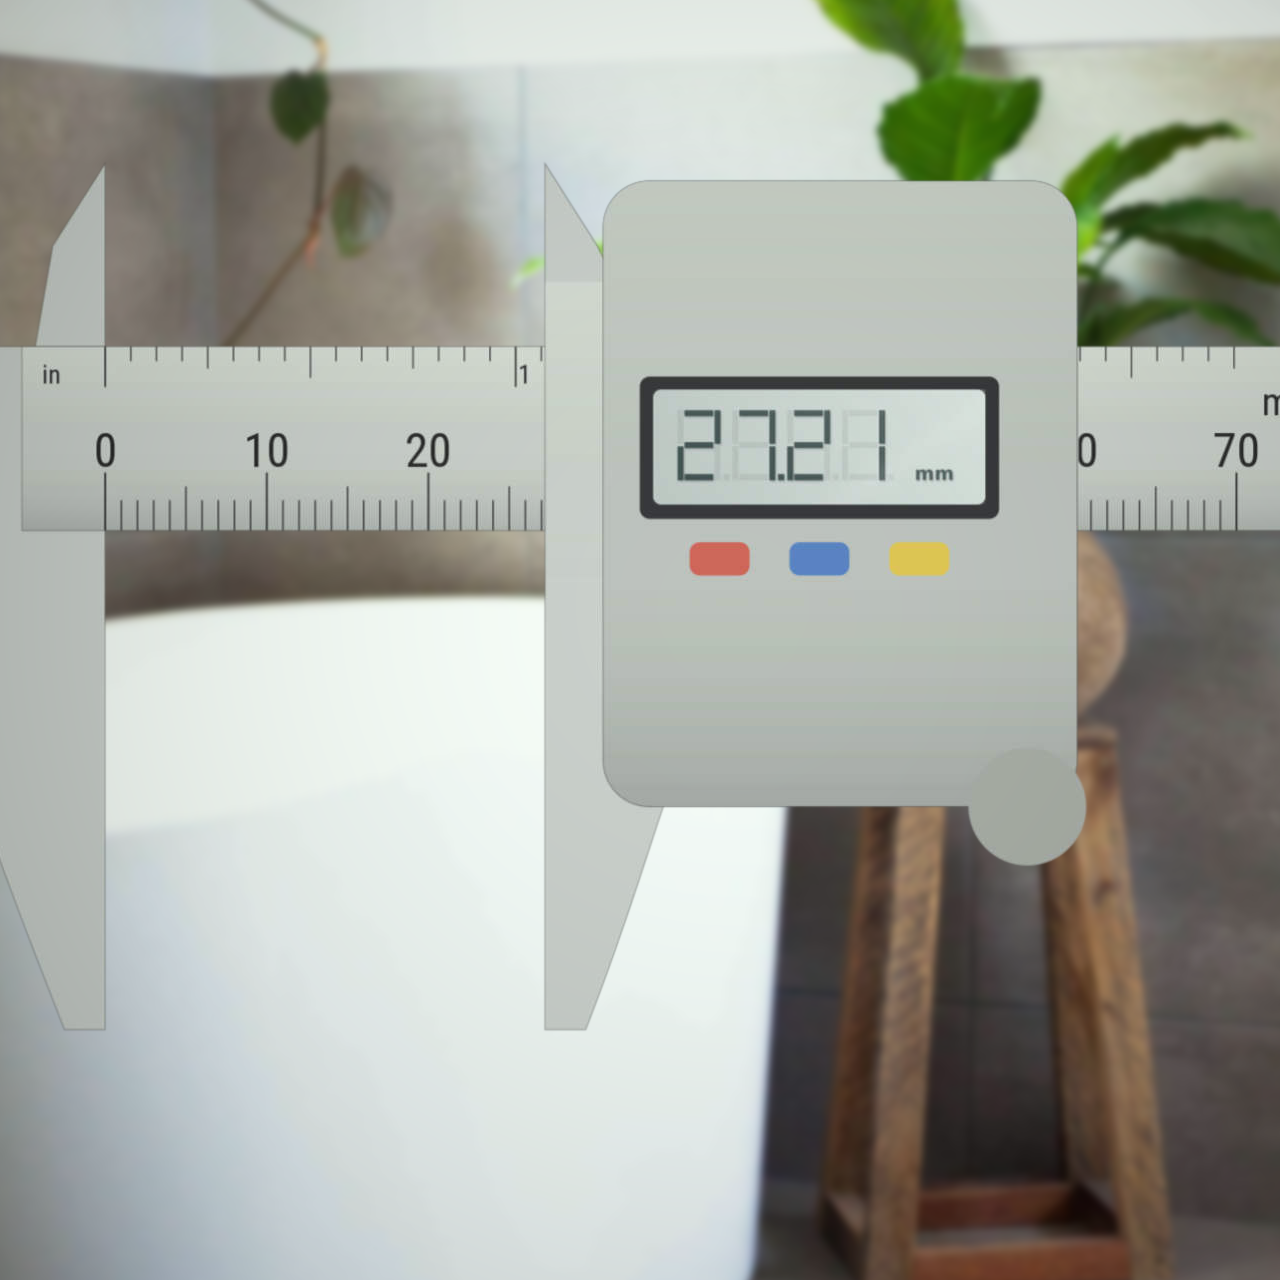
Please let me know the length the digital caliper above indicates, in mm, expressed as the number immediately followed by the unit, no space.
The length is 27.21mm
